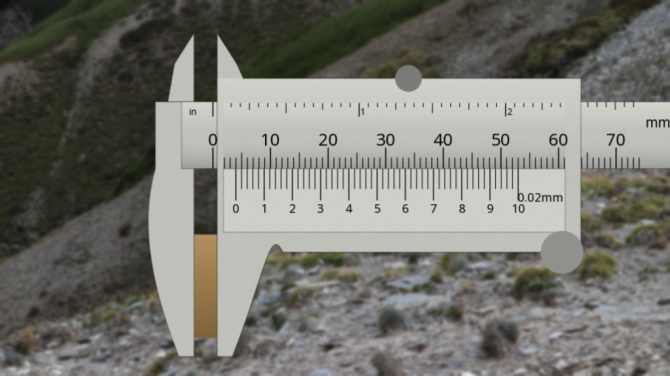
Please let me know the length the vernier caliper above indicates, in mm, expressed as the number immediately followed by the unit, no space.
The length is 4.0mm
